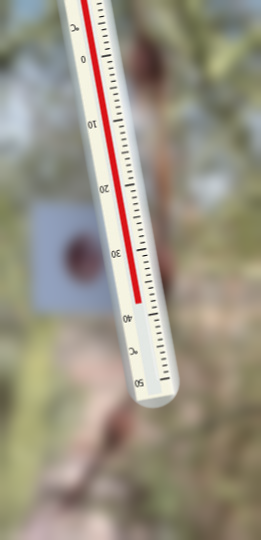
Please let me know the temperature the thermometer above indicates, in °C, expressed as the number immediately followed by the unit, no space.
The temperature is 38°C
